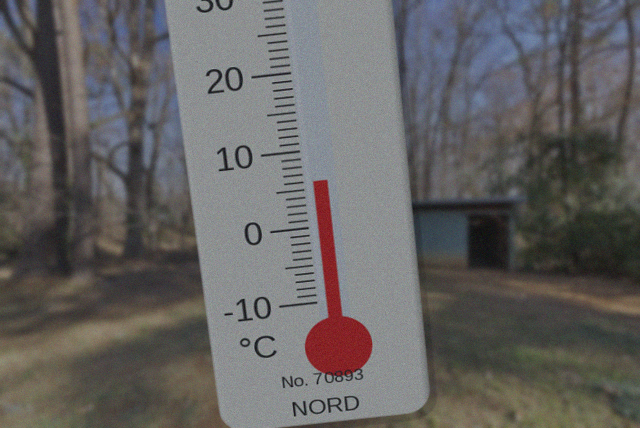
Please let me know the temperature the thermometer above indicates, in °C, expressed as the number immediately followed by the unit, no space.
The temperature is 6°C
